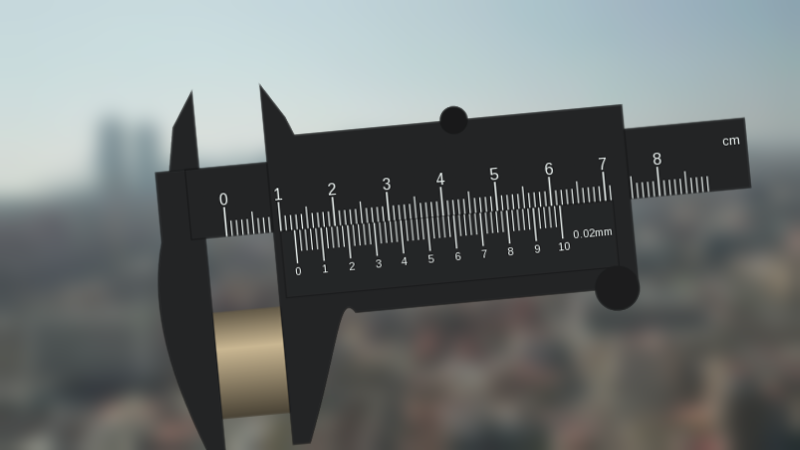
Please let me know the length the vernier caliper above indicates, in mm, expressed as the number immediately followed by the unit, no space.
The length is 12.5mm
